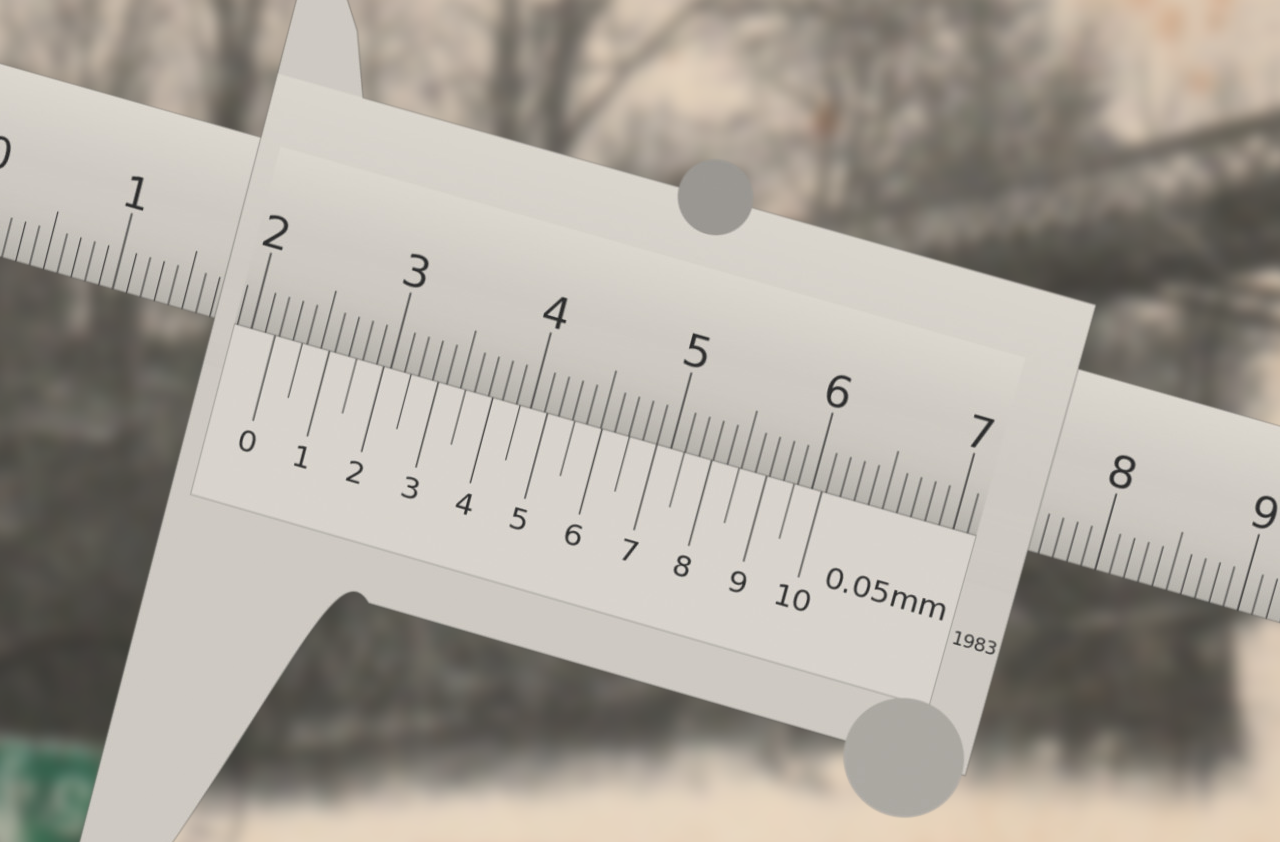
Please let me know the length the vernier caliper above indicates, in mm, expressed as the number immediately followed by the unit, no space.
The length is 21.7mm
